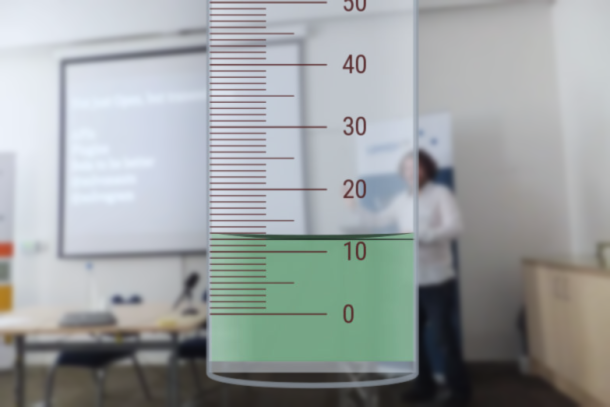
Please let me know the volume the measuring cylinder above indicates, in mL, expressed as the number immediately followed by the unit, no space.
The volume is 12mL
